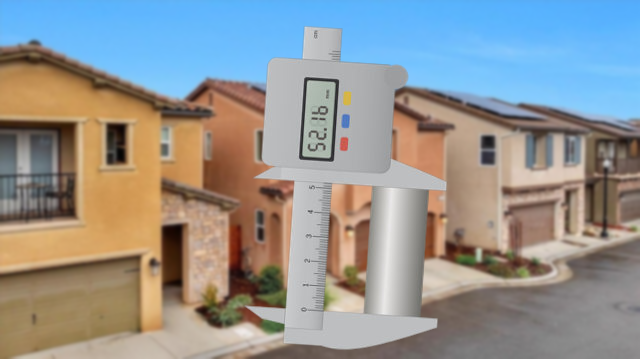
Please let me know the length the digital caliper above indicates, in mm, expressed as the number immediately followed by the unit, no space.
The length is 52.16mm
